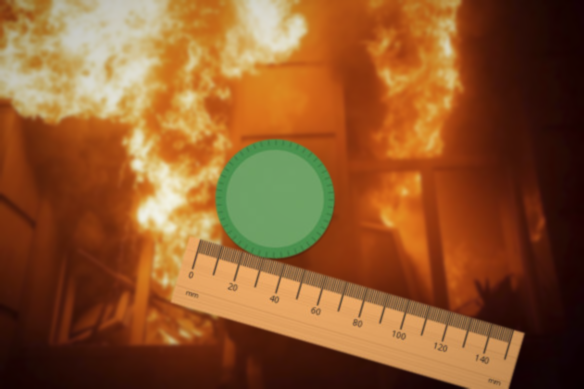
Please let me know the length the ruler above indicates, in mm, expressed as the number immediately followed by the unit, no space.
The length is 55mm
